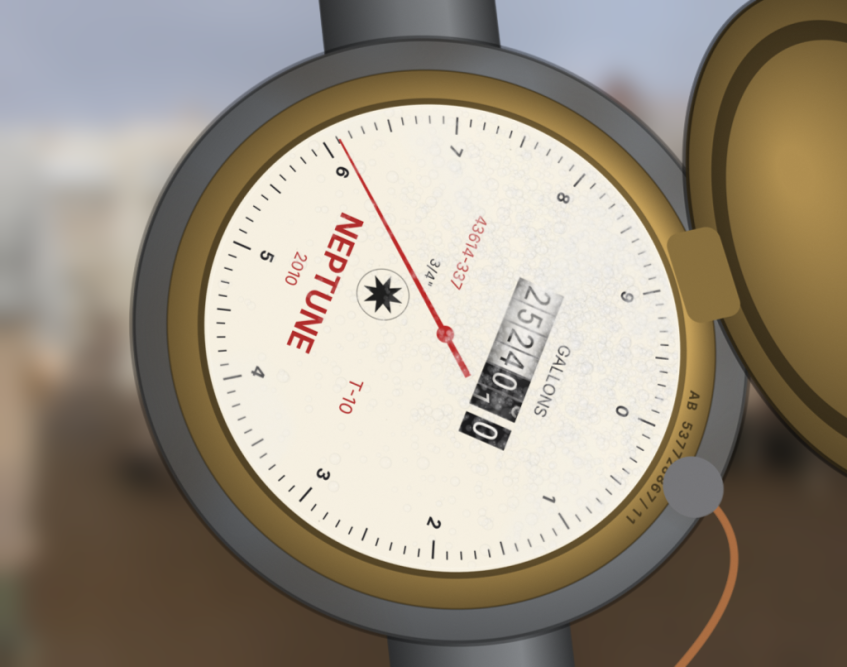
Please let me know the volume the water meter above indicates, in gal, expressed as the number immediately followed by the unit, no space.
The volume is 2524006.1gal
